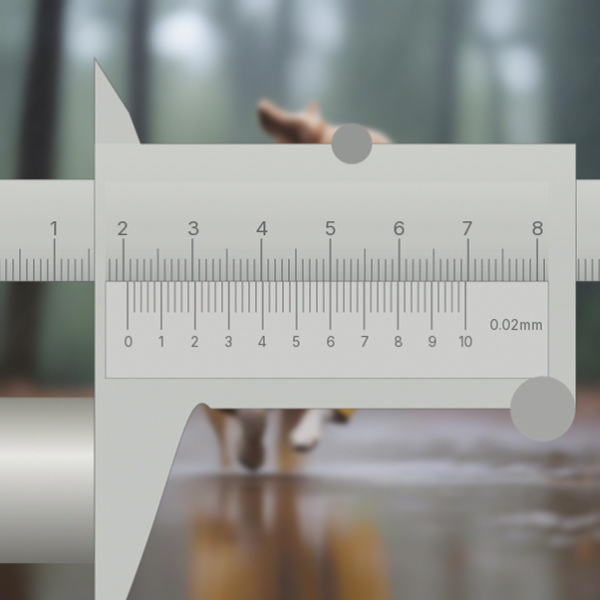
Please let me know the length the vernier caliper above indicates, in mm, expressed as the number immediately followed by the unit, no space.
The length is 20.6mm
